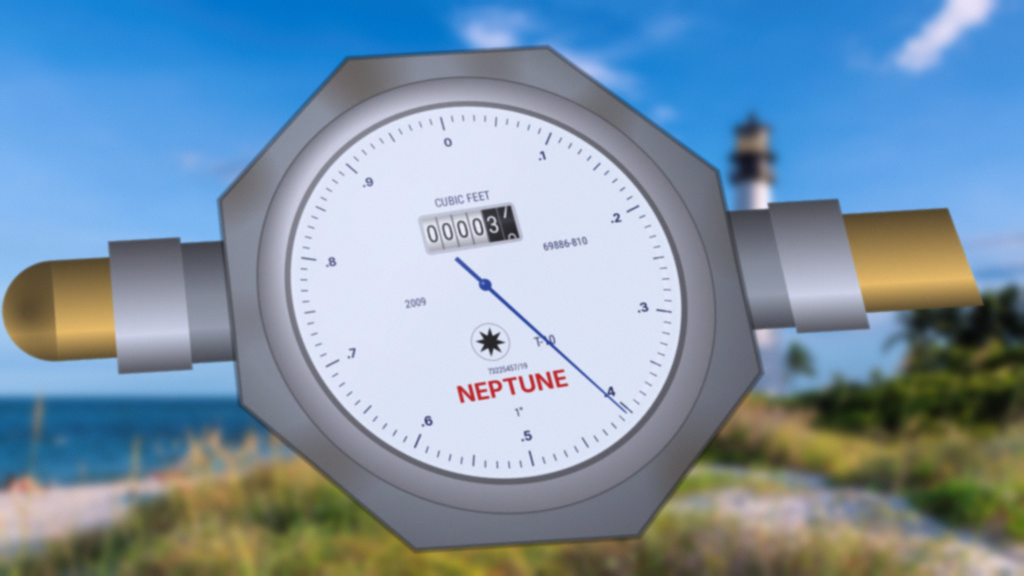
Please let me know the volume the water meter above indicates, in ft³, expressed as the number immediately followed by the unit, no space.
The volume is 37.40ft³
